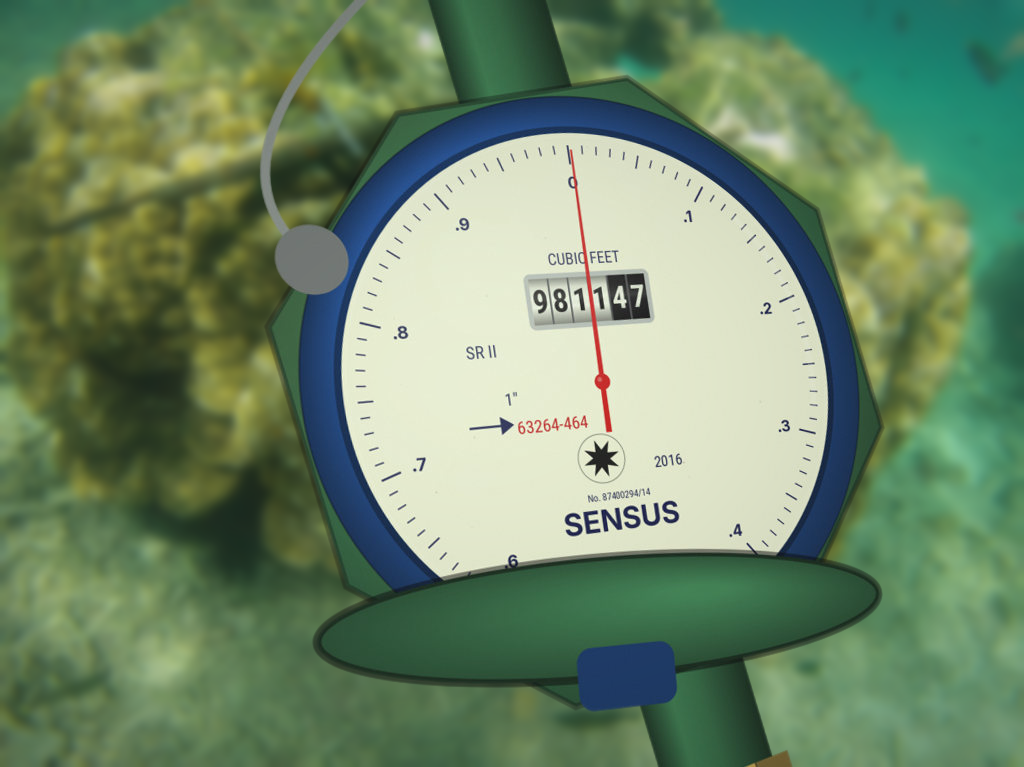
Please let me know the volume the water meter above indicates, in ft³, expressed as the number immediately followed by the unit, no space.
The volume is 981147.00ft³
